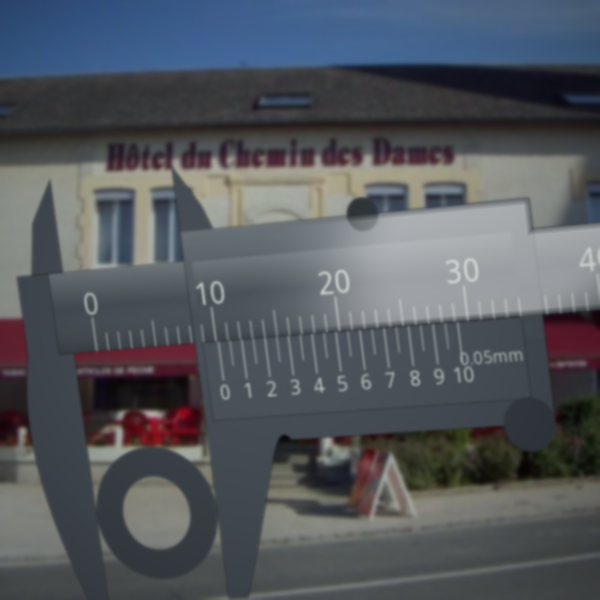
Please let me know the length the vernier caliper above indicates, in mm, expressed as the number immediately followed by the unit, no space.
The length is 10.2mm
